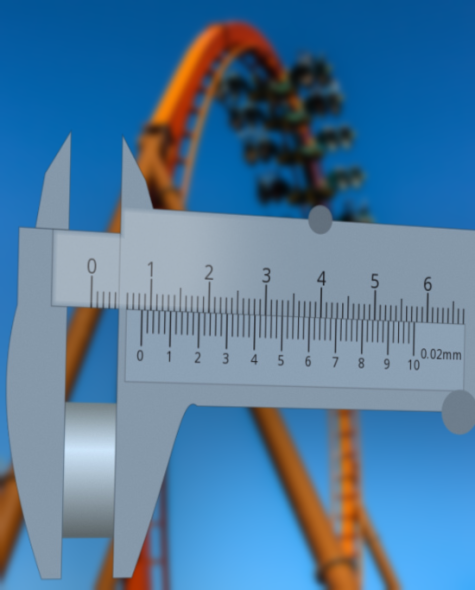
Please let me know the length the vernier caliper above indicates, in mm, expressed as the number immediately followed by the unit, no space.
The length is 8.5mm
